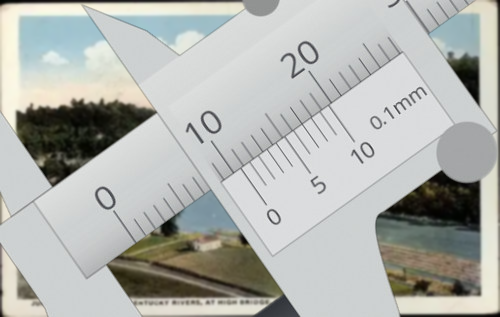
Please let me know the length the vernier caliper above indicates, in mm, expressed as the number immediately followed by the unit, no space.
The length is 10.7mm
